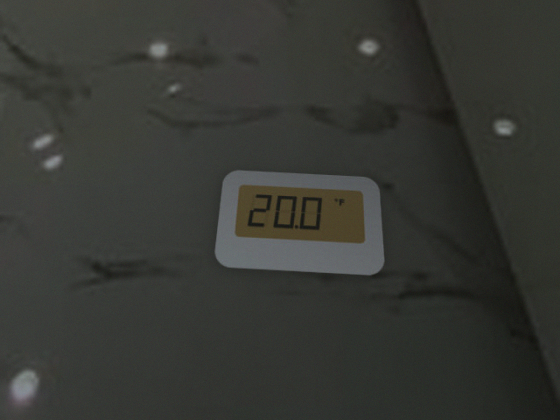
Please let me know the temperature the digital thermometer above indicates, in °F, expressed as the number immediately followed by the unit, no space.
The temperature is 20.0°F
